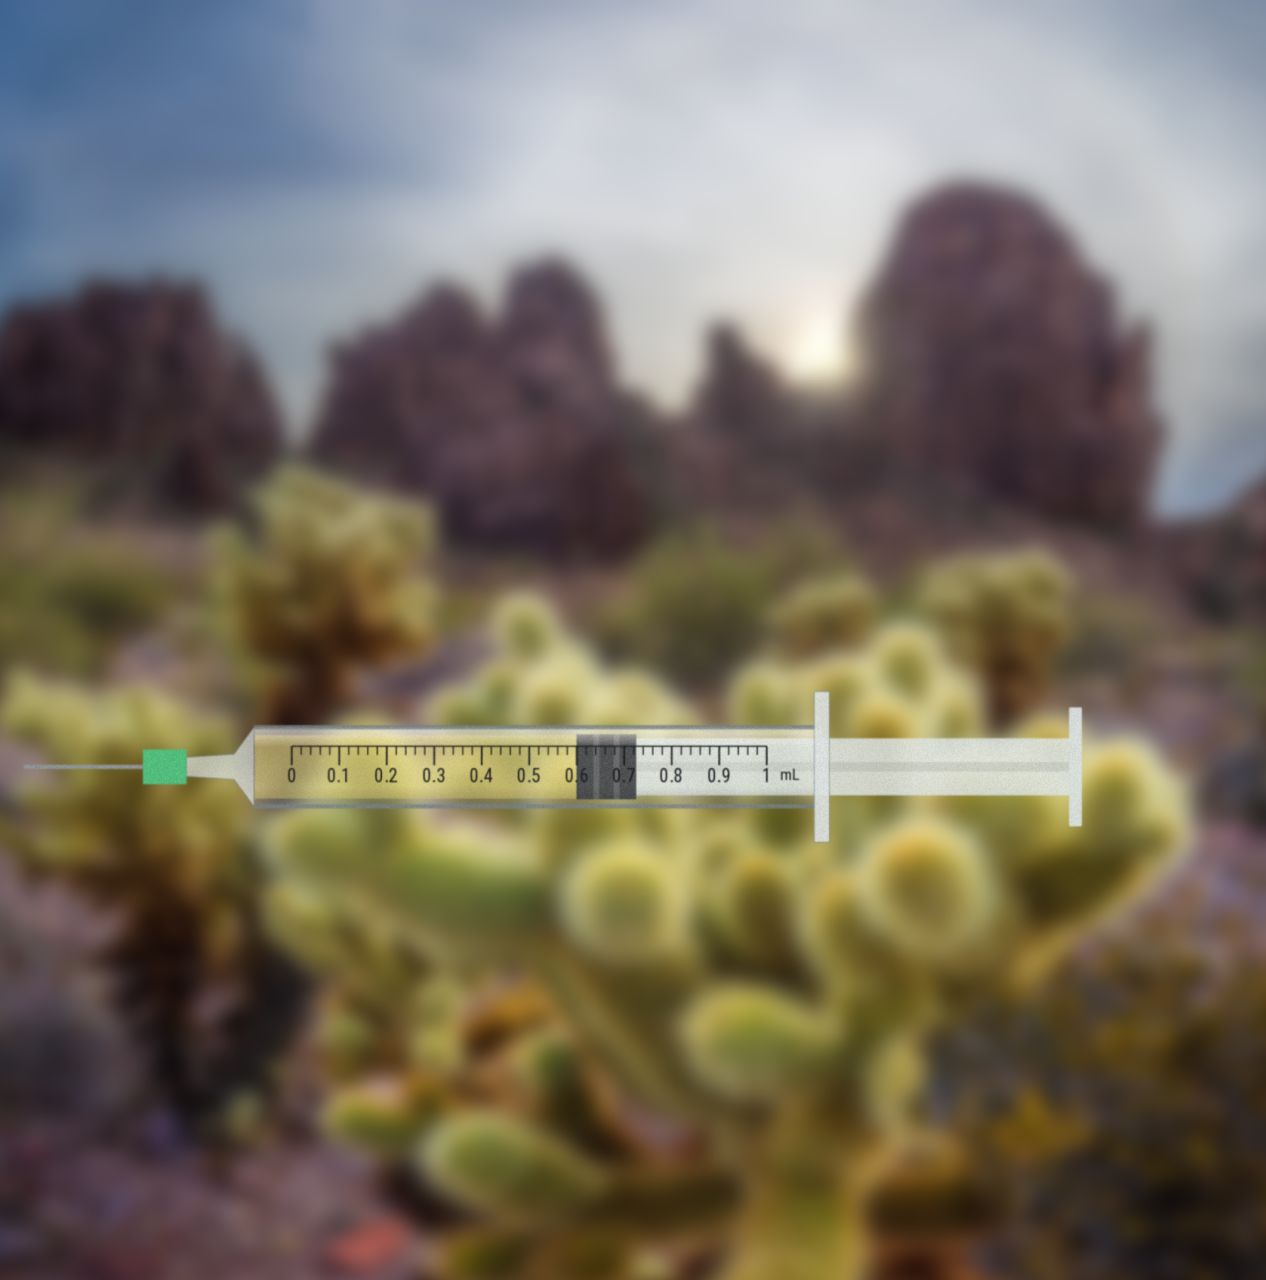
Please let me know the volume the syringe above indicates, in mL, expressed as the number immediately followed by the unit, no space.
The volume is 0.6mL
